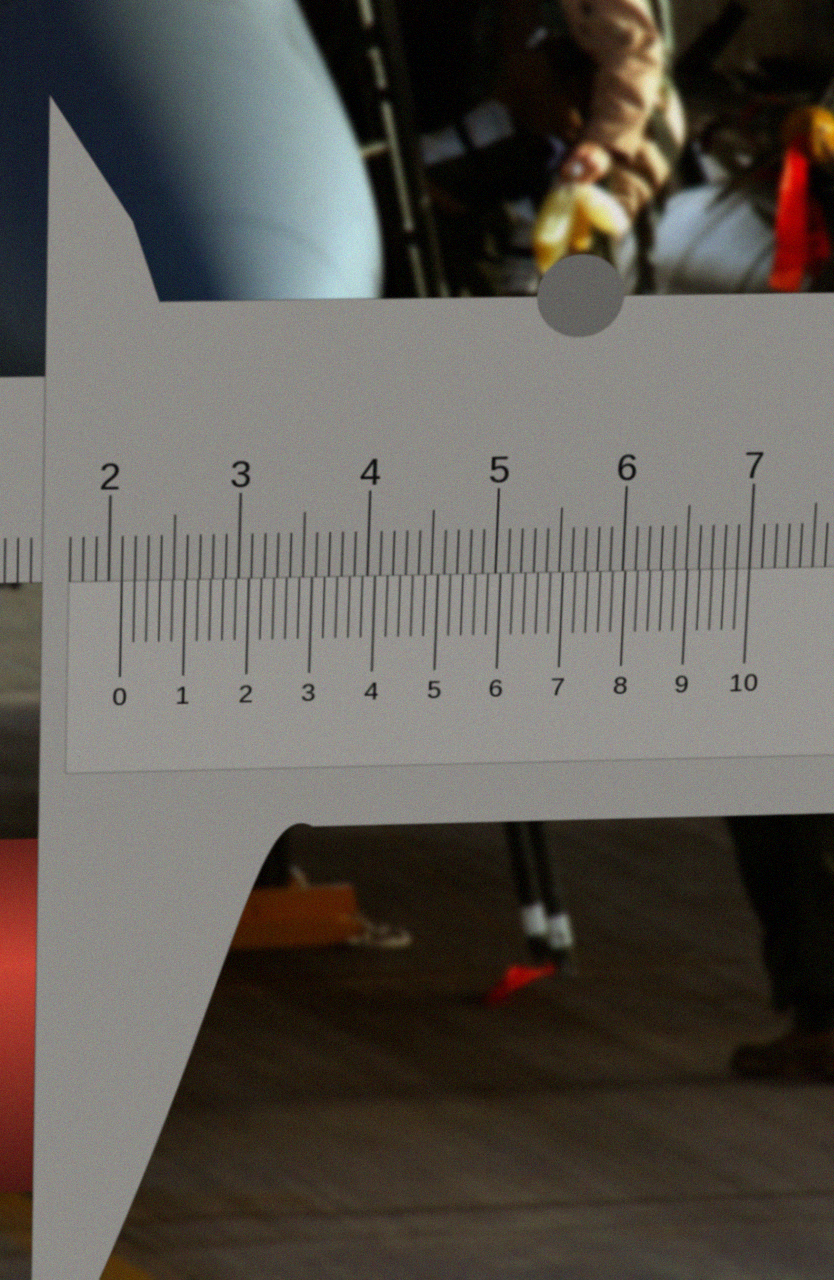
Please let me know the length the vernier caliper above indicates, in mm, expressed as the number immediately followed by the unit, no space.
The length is 21.0mm
